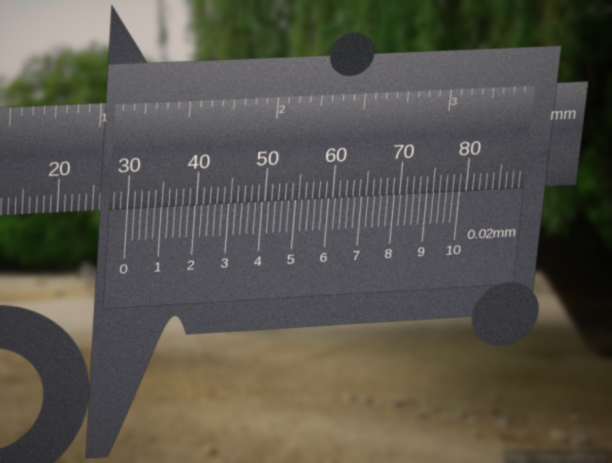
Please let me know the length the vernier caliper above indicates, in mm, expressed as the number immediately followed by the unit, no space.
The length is 30.0mm
